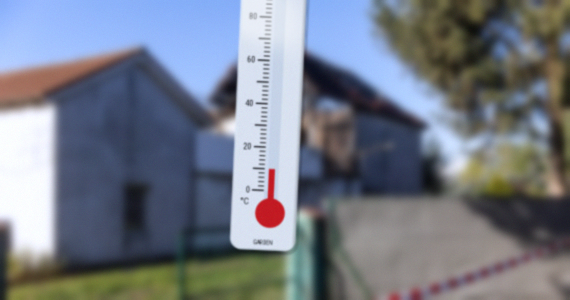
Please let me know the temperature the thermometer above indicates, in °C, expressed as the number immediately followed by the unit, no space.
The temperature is 10°C
